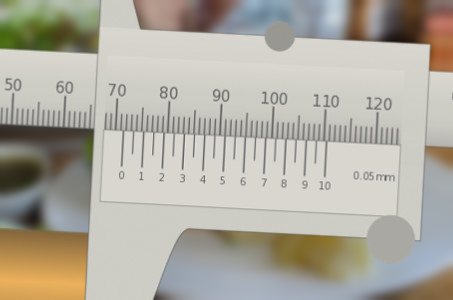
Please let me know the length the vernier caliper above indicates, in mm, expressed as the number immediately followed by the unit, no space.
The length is 71.5mm
